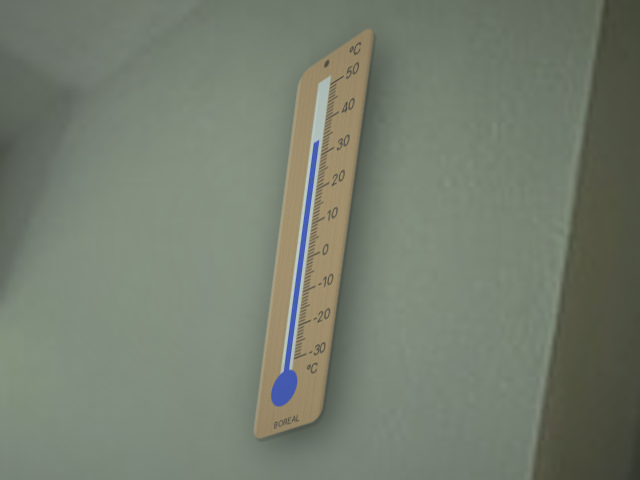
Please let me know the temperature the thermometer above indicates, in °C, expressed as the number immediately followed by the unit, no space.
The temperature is 35°C
